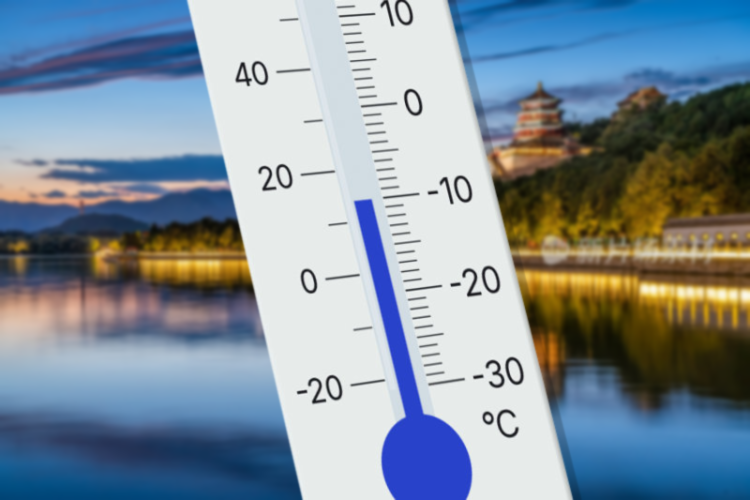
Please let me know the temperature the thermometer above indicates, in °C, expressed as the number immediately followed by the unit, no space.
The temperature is -10°C
